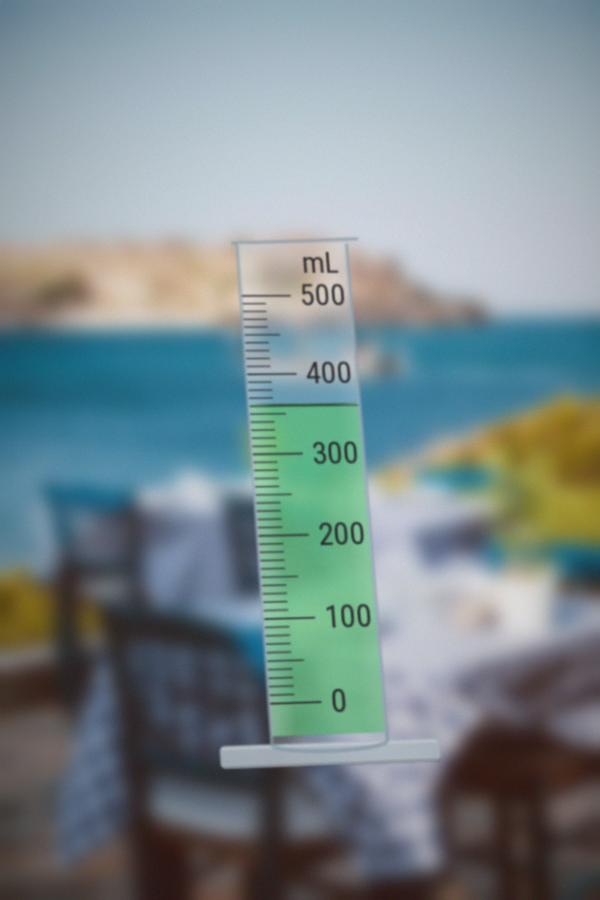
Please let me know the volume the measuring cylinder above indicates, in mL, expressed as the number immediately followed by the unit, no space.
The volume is 360mL
